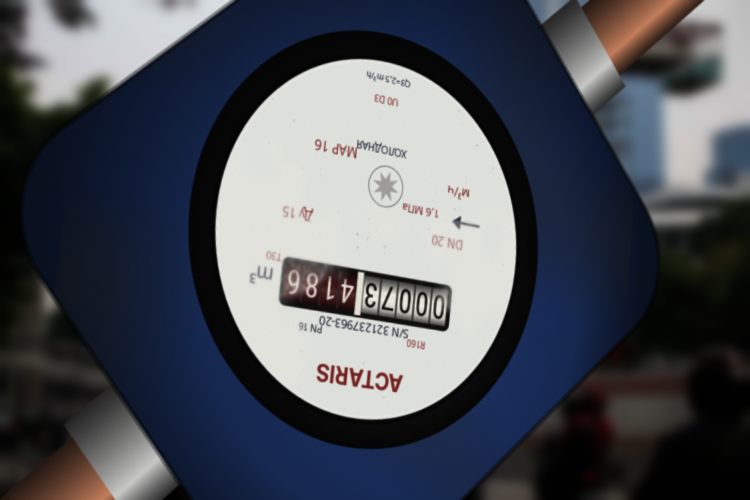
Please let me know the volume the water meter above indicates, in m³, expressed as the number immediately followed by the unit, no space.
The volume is 73.4186m³
